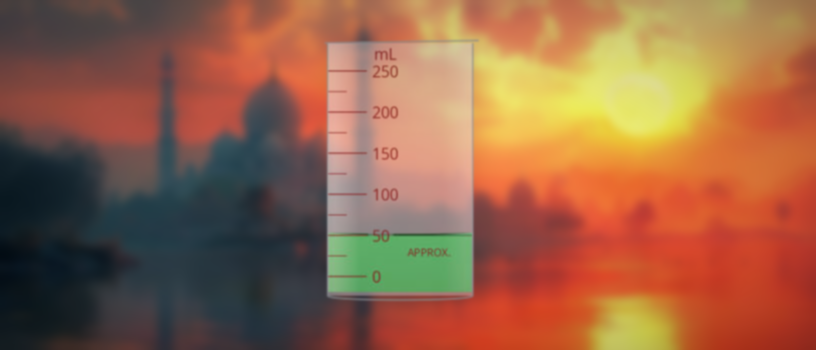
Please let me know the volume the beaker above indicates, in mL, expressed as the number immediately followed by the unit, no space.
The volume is 50mL
